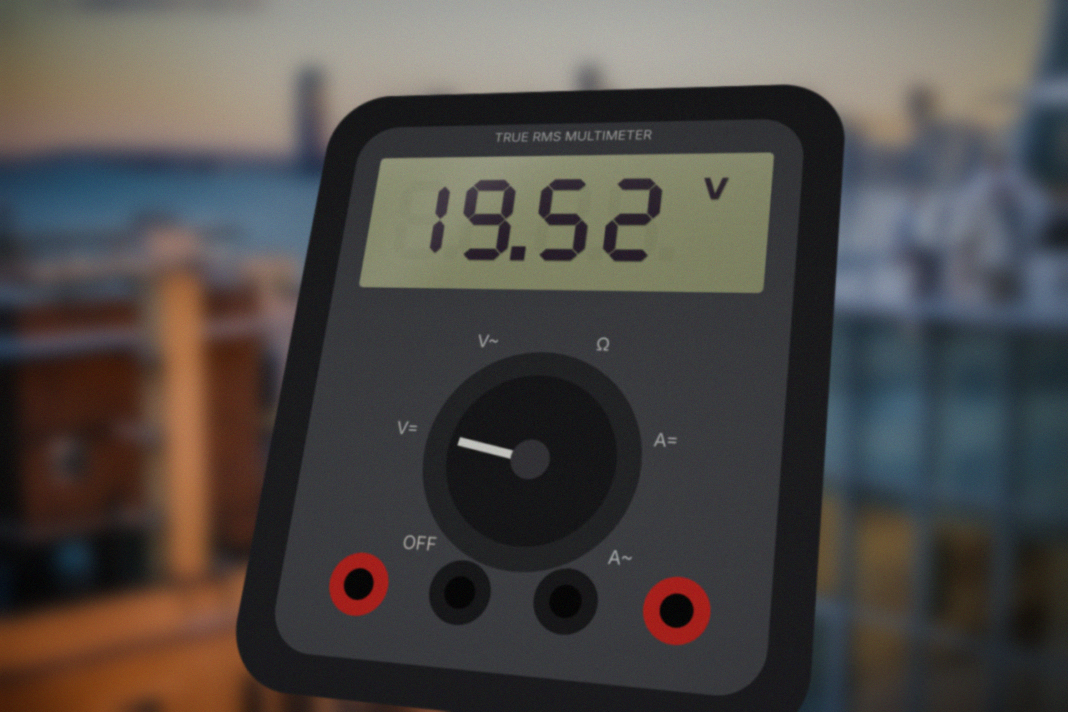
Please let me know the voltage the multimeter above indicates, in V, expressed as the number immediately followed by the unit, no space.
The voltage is 19.52V
